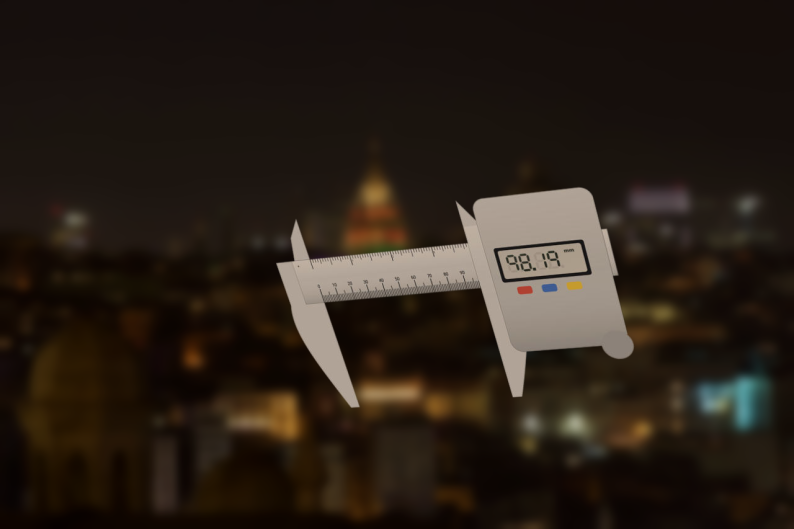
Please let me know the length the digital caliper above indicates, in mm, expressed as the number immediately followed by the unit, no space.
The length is 98.19mm
